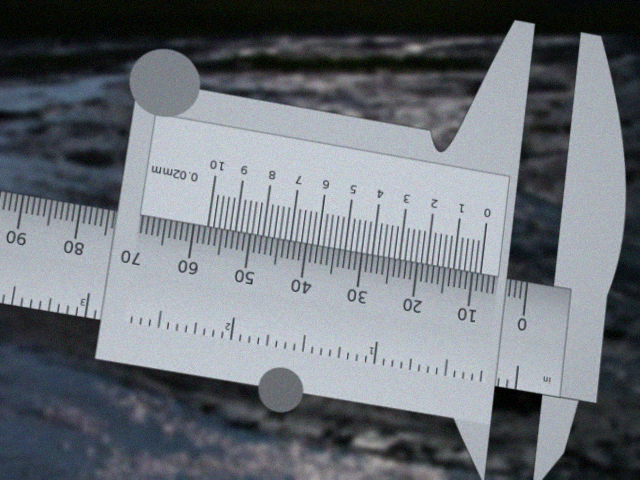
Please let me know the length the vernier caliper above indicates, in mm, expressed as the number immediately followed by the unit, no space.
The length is 8.5mm
